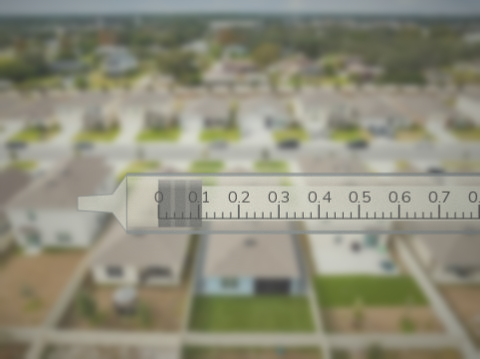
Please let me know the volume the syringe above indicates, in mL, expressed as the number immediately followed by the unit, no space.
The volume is 0mL
